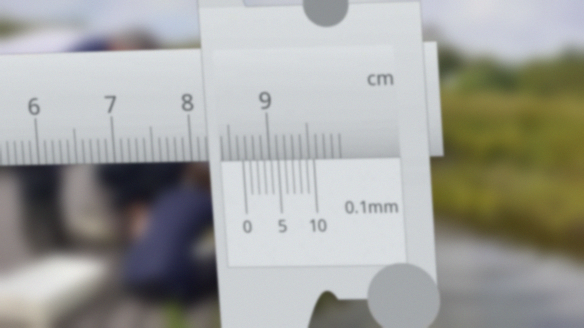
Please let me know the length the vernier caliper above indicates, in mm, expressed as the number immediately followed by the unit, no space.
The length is 86.6mm
